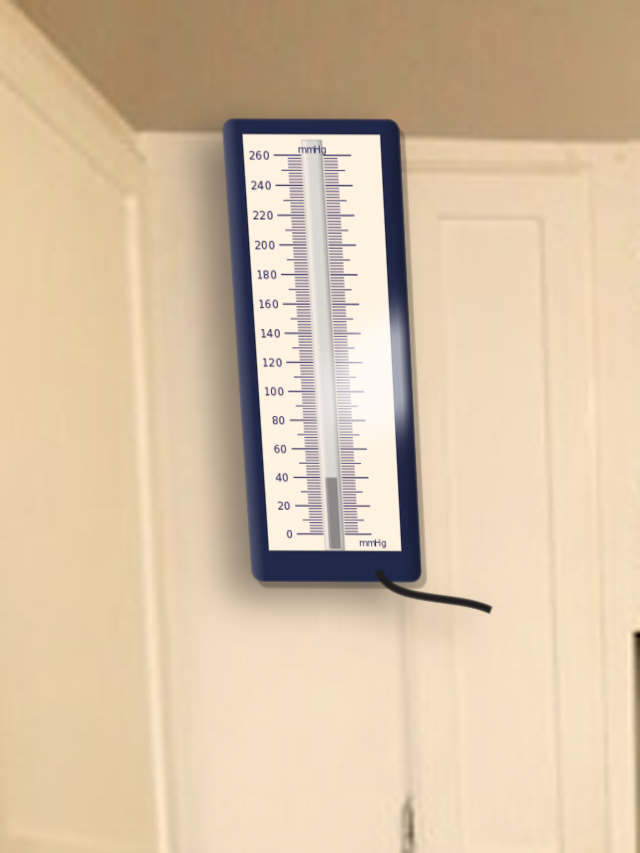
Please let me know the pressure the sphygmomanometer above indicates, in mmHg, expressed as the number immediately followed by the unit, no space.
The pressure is 40mmHg
